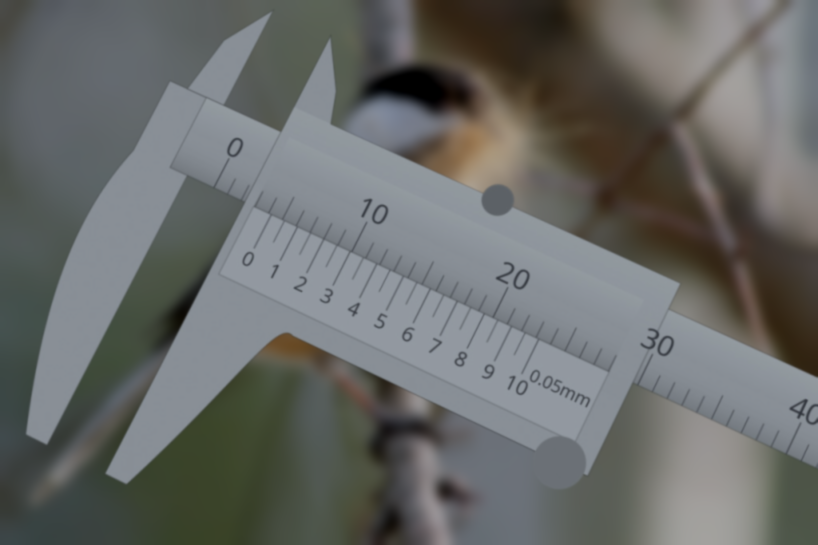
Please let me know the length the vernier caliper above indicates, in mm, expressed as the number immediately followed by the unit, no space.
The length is 4.2mm
